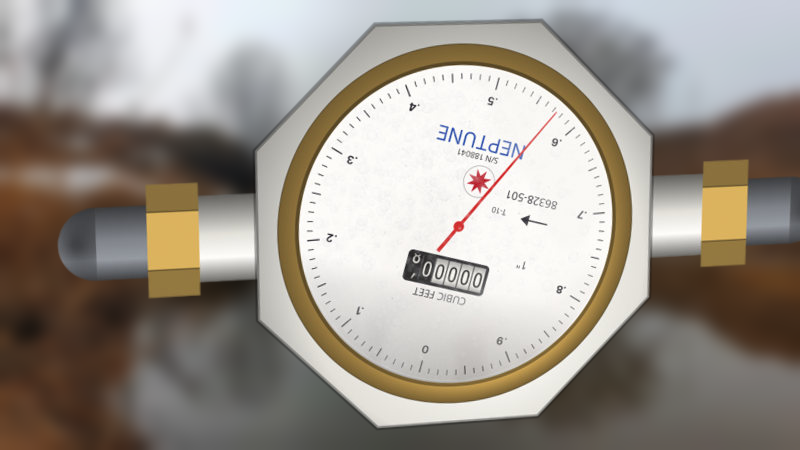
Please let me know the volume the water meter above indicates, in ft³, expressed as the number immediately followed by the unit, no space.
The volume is 7.57ft³
